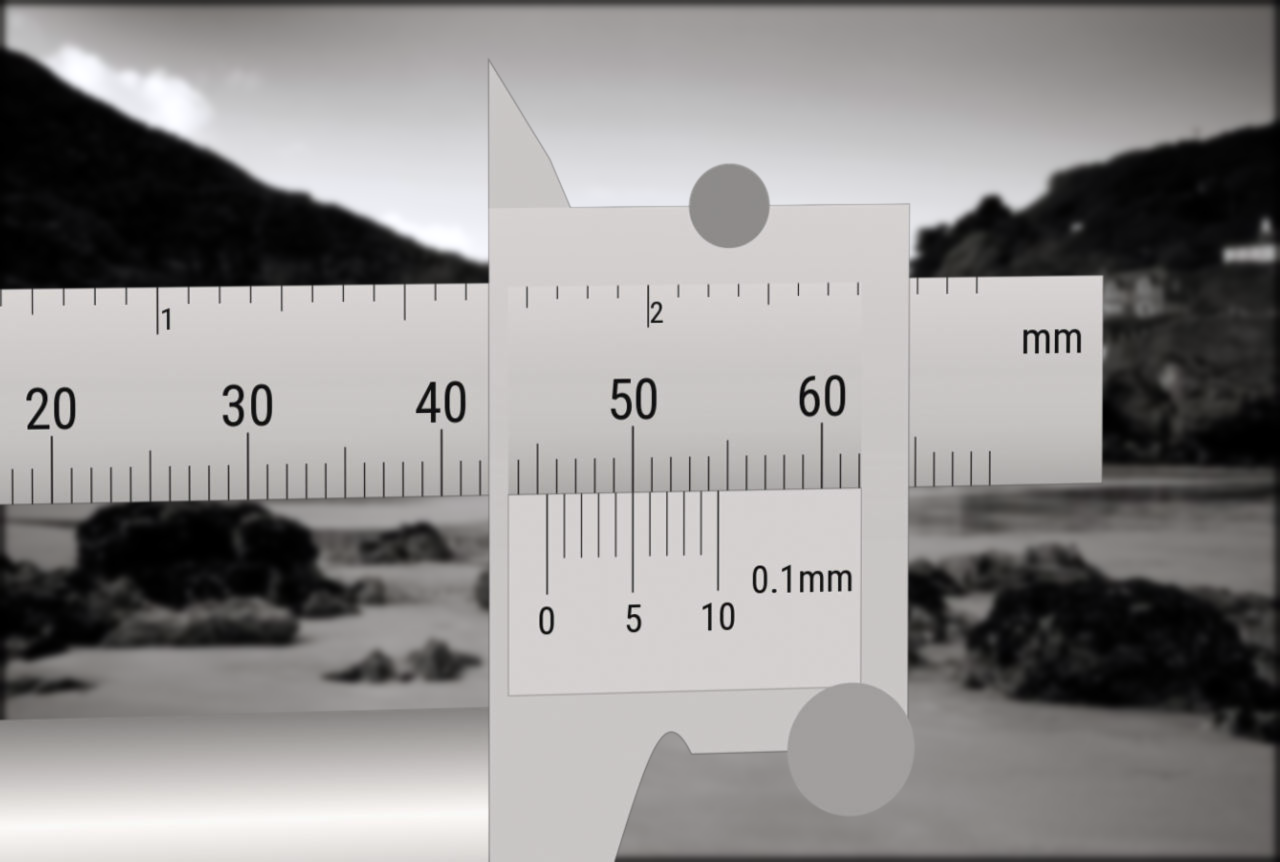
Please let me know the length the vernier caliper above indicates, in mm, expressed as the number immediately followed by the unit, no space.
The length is 45.5mm
